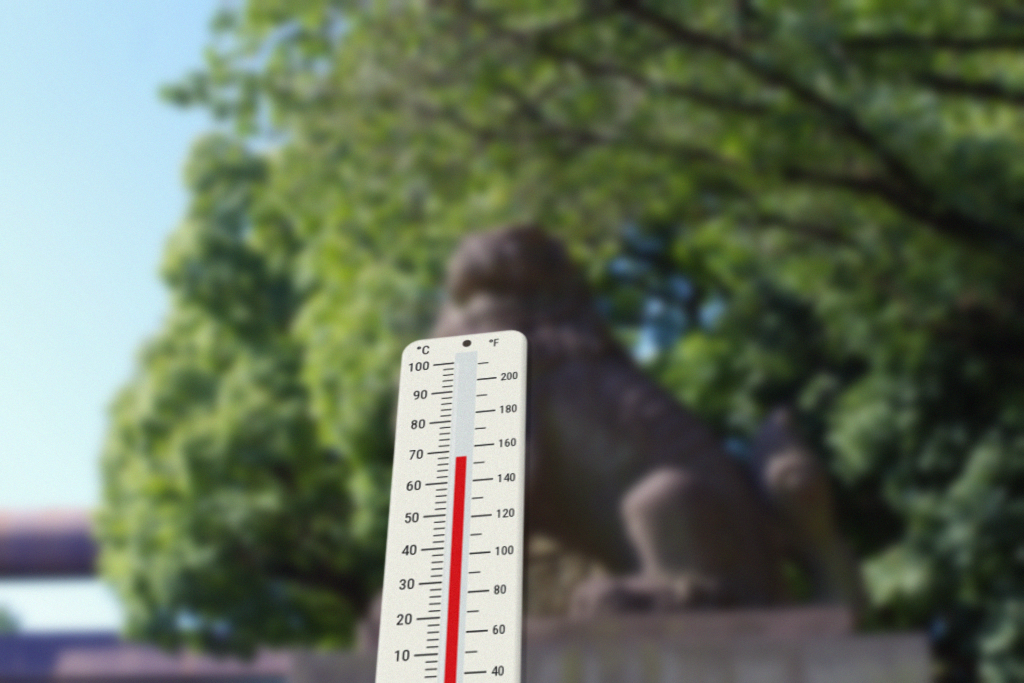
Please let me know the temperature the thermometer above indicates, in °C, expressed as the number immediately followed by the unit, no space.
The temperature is 68°C
